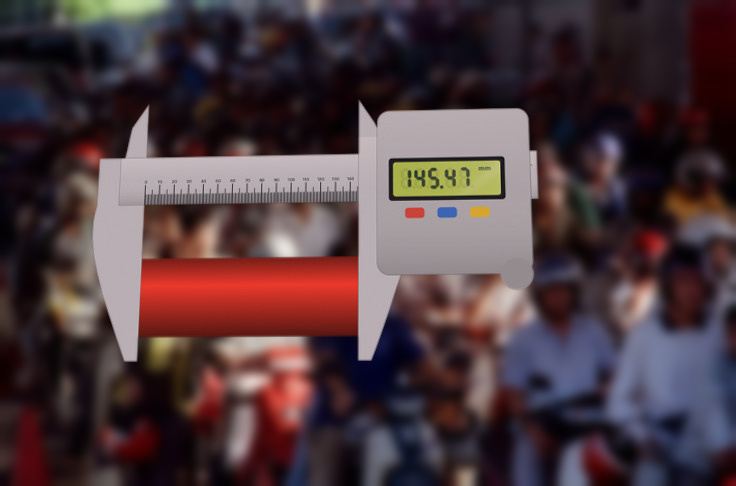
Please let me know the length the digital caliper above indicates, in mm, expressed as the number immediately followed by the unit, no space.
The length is 145.47mm
